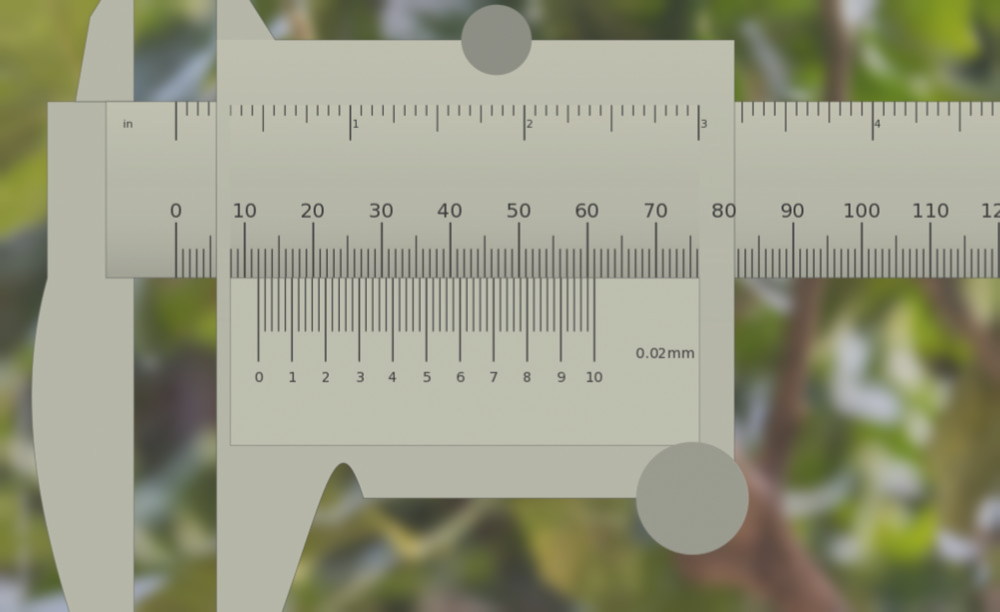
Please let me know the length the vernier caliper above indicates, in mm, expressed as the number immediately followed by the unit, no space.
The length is 12.0mm
